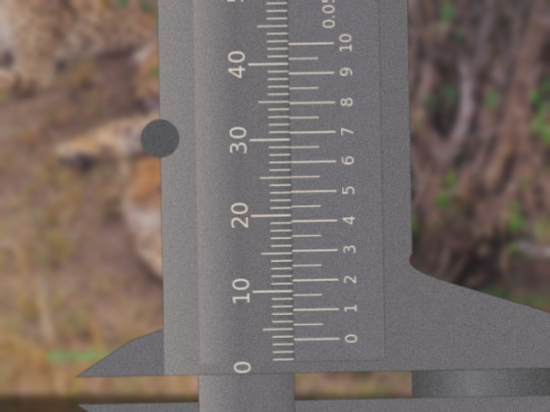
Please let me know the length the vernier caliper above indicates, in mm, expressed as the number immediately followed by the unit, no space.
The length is 3.6mm
